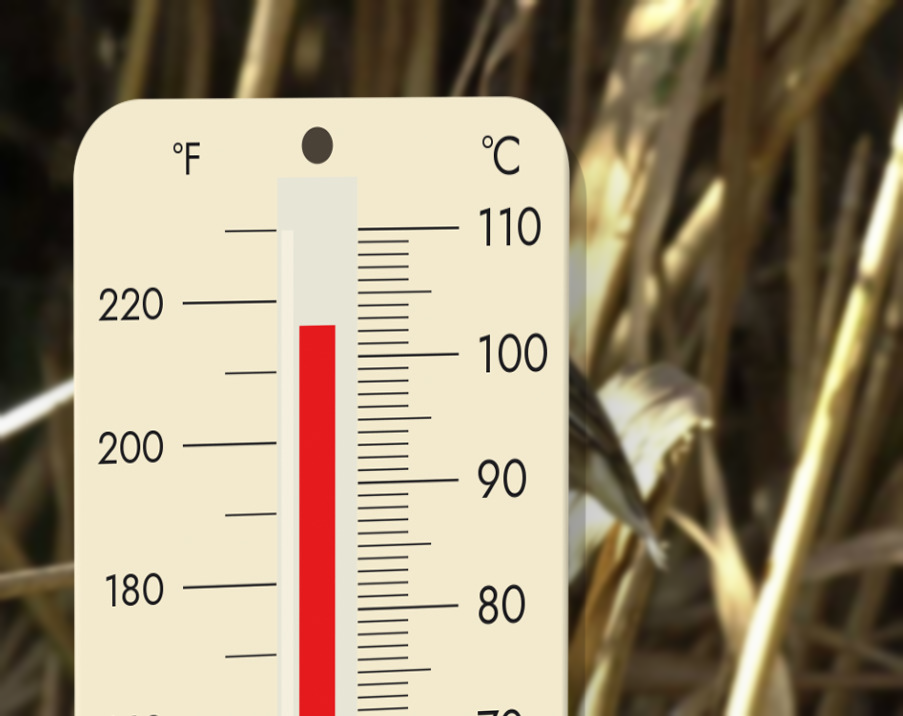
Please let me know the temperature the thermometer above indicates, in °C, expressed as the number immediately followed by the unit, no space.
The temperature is 102.5°C
